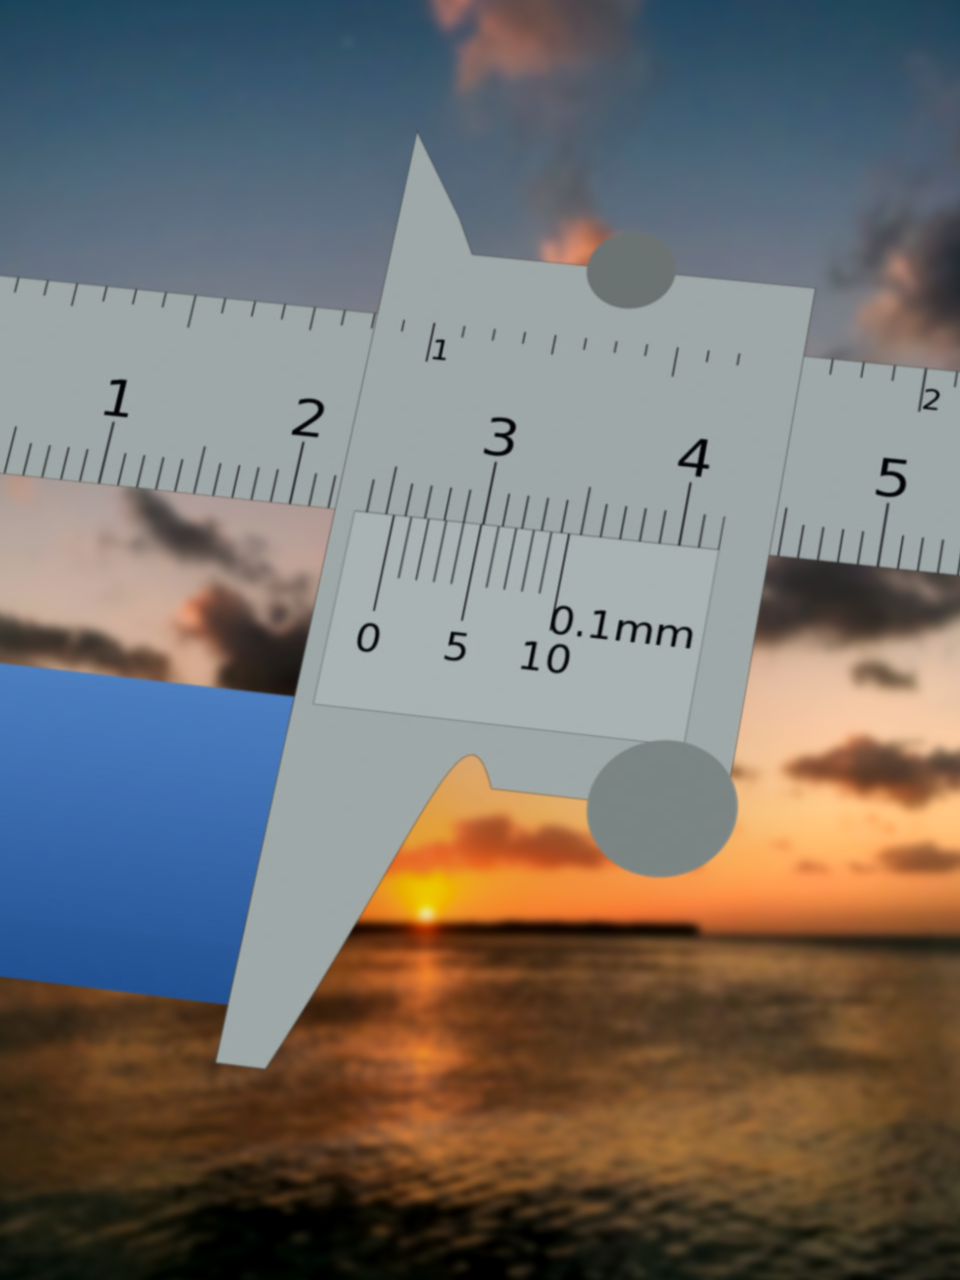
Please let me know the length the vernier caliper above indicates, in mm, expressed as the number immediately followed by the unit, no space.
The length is 25.4mm
